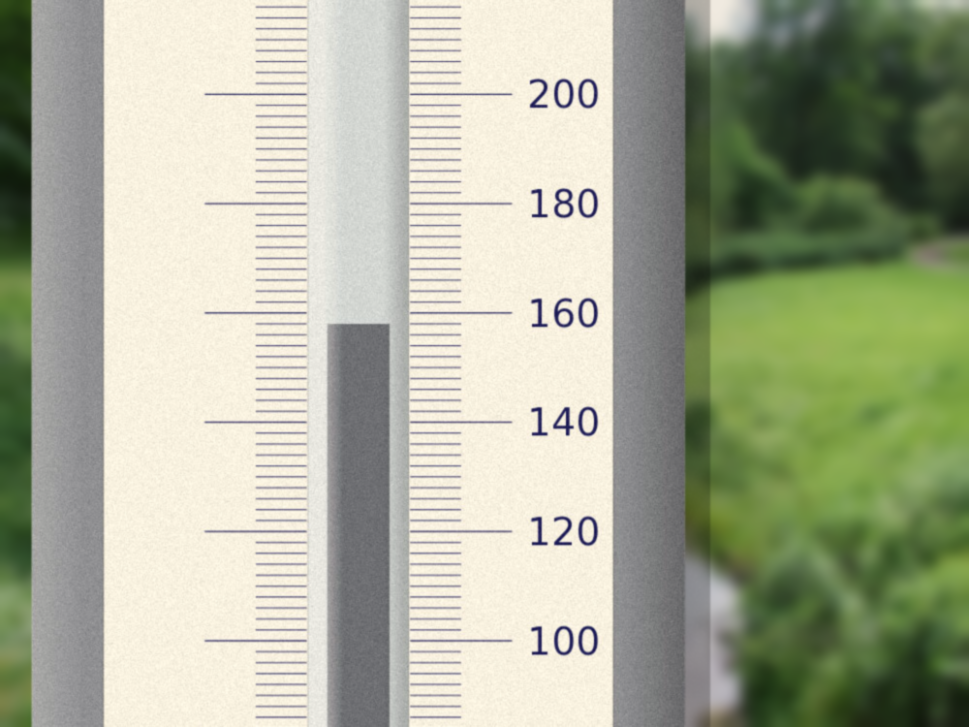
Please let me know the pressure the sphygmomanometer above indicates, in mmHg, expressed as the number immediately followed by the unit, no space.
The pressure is 158mmHg
